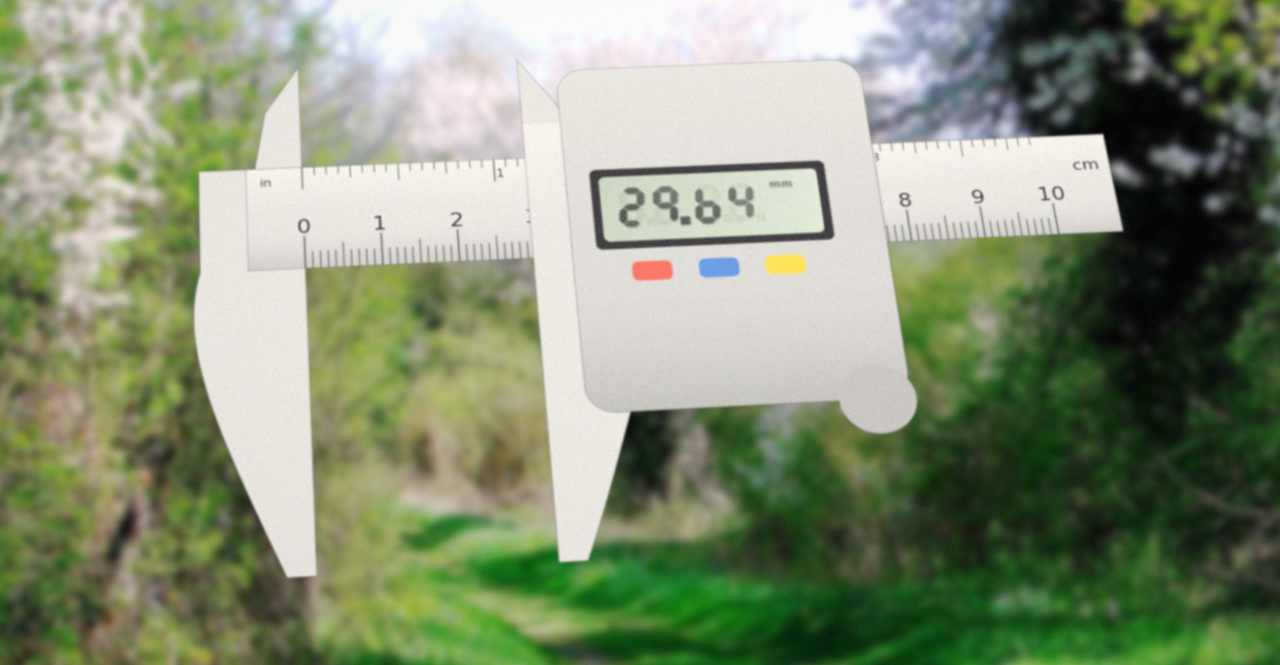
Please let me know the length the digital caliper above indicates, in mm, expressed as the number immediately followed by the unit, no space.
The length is 29.64mm
